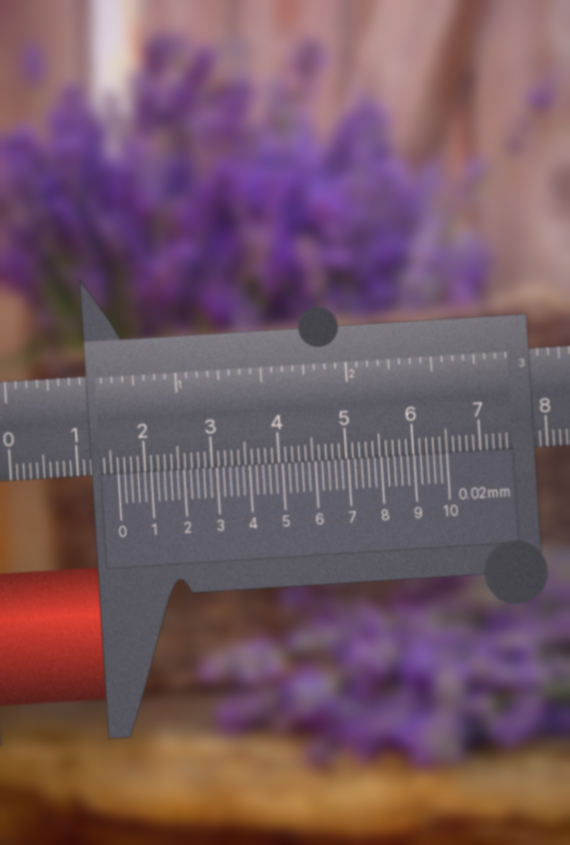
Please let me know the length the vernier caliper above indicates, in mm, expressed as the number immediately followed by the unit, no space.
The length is 16.0mm
